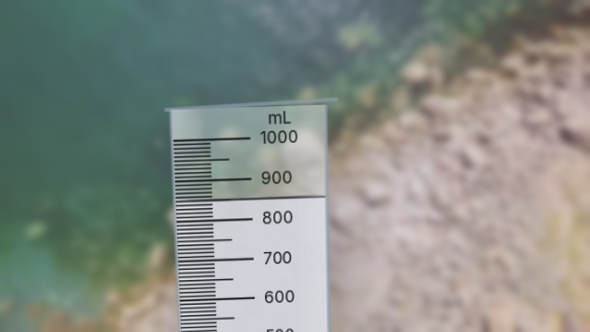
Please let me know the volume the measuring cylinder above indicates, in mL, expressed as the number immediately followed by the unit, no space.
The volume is 850mL
